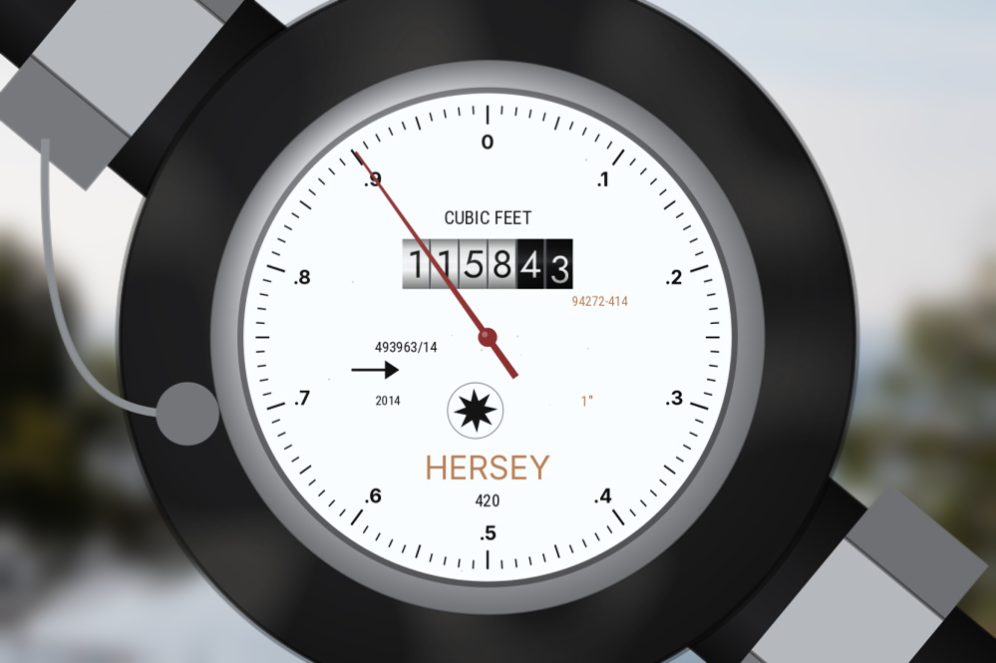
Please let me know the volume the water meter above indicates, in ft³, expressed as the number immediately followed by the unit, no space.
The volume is 115842.90ft³
